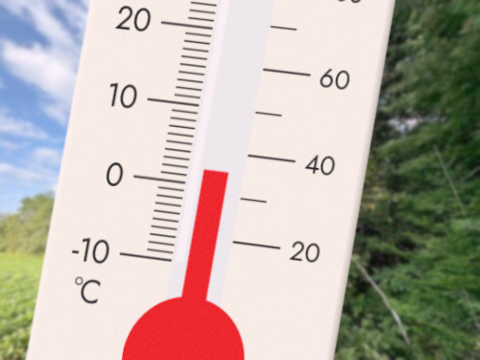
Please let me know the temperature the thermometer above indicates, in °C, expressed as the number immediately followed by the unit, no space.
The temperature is 2°C
